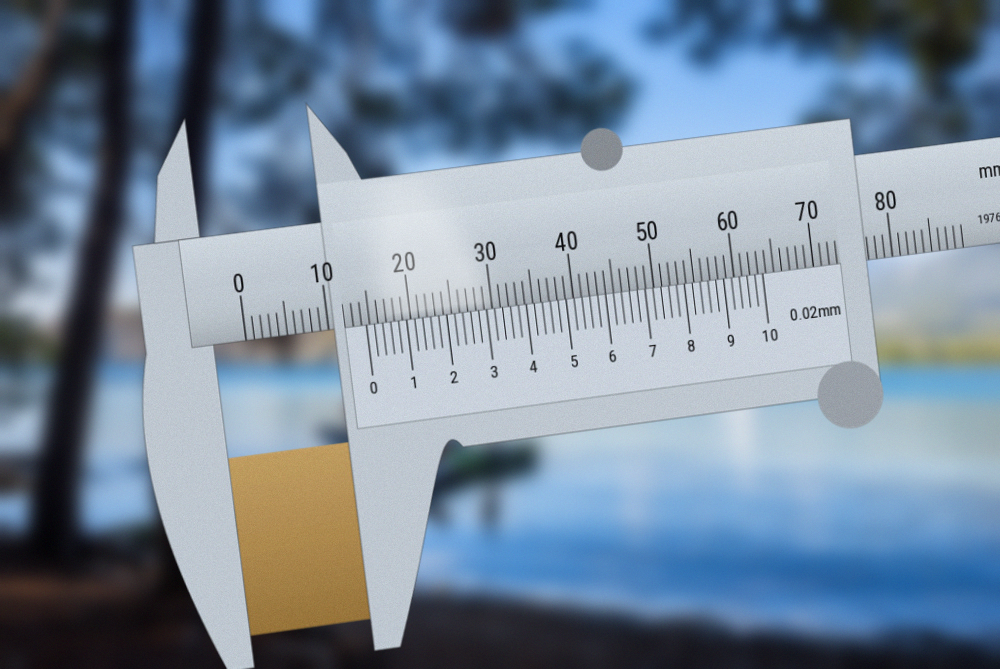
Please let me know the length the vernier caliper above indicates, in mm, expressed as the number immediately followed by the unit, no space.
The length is 14.6mm
